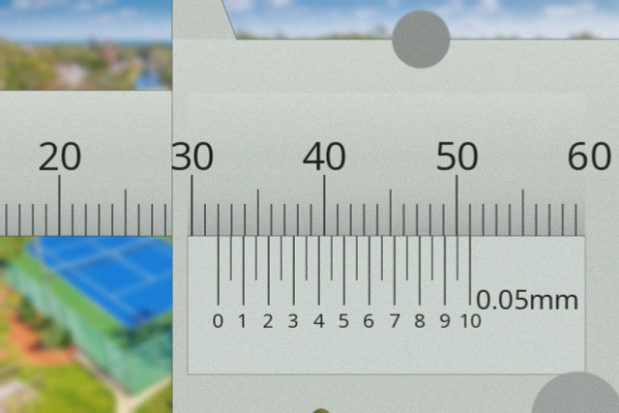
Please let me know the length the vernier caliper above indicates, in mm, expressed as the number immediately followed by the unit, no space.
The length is 32.0mm
